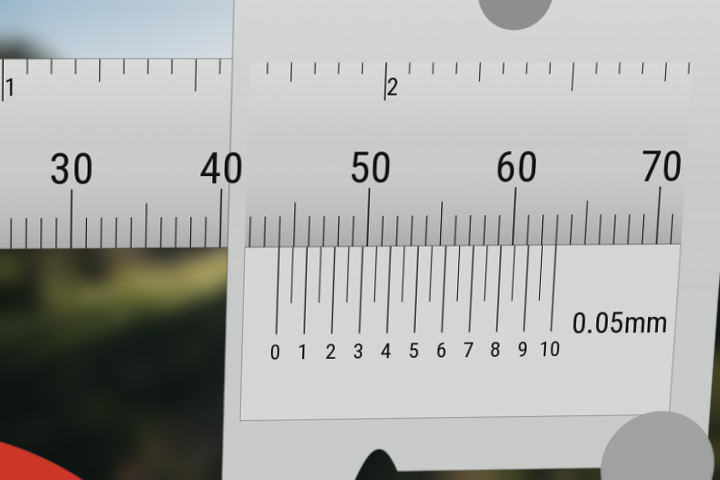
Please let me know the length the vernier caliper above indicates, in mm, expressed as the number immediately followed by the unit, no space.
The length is 44.0mm
